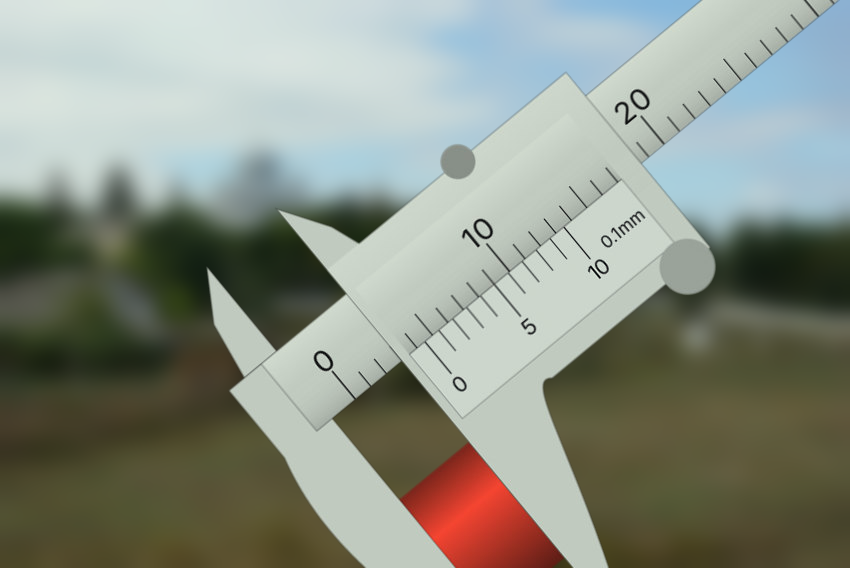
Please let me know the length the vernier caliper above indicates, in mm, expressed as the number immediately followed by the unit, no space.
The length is 4.5mm
